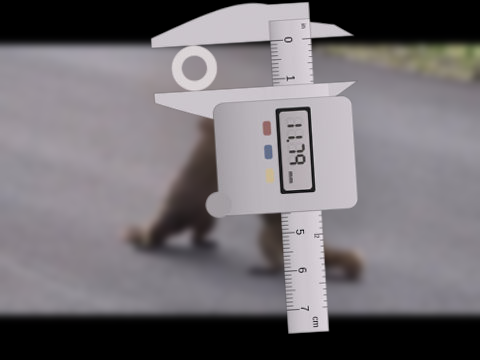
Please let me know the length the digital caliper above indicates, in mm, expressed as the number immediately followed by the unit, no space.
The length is 11.79mm
